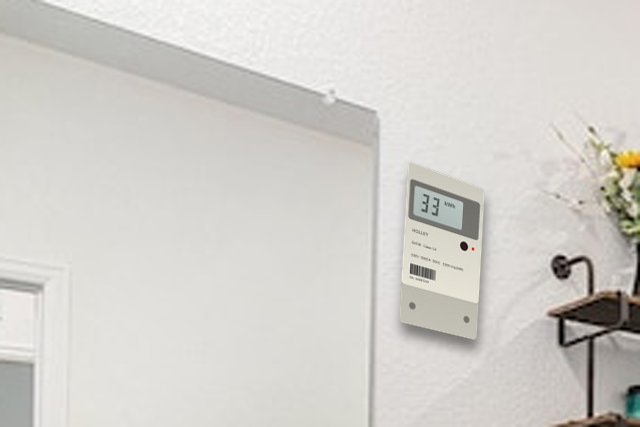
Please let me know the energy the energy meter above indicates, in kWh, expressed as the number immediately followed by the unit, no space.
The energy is 33kWh
